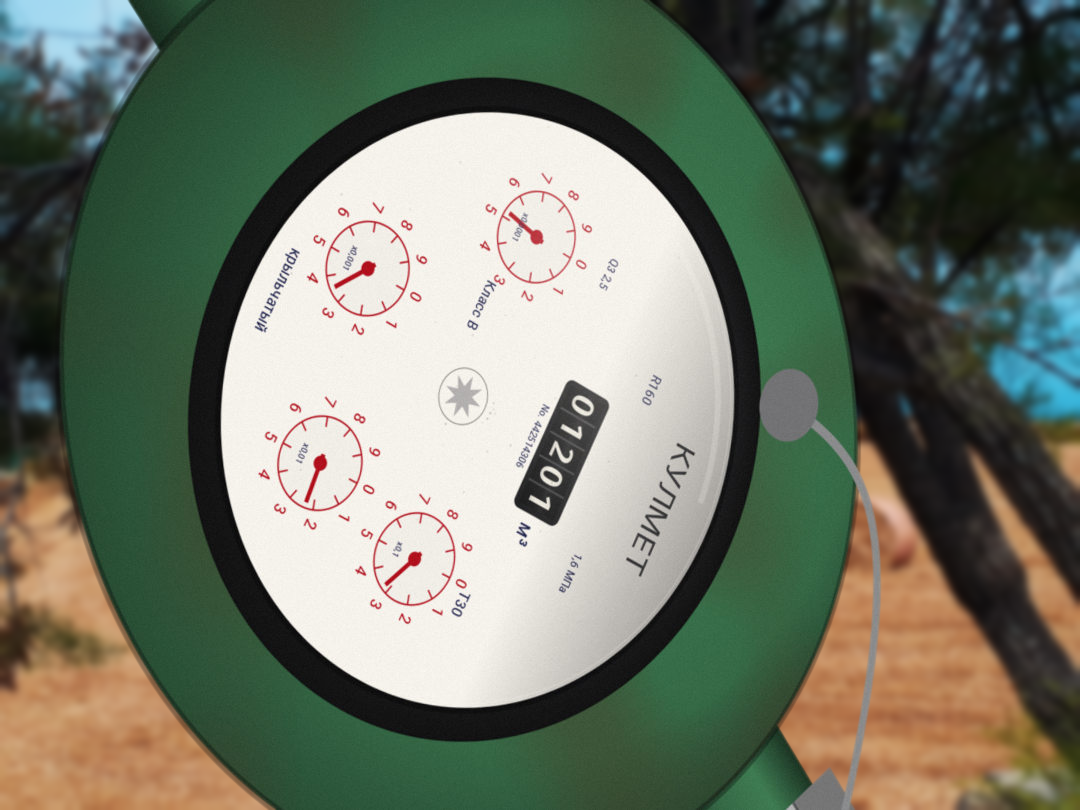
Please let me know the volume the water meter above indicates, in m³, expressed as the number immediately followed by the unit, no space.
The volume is 1201.3235m³
